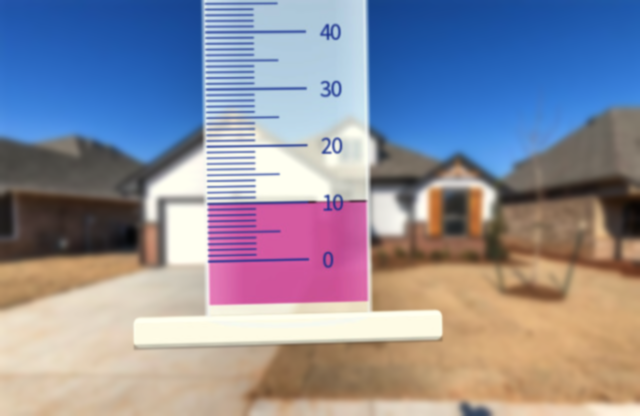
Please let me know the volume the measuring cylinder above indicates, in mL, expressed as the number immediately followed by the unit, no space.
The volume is 10mL
